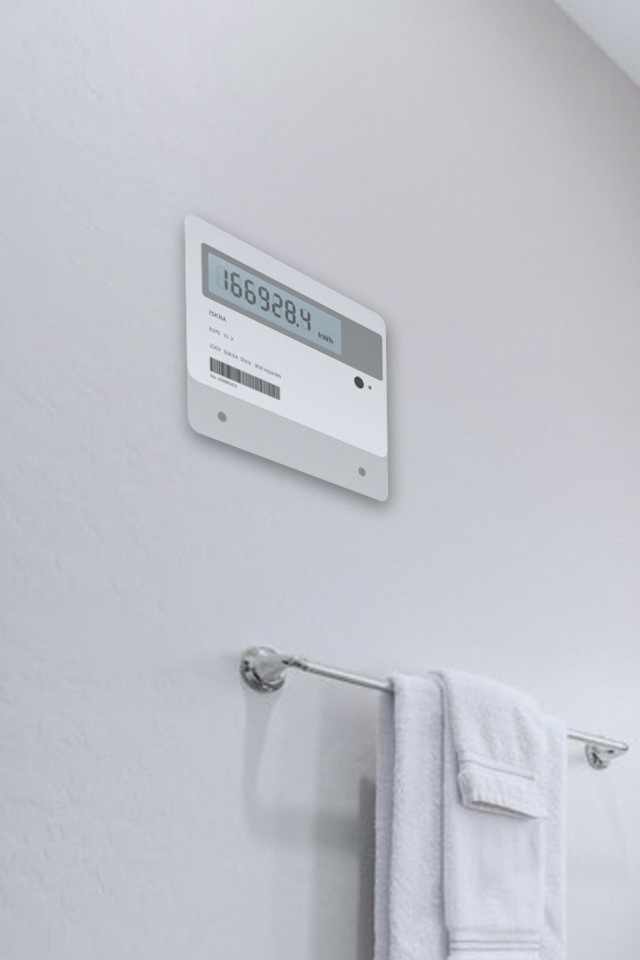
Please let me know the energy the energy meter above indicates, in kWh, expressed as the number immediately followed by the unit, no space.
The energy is 166928.4kWh
